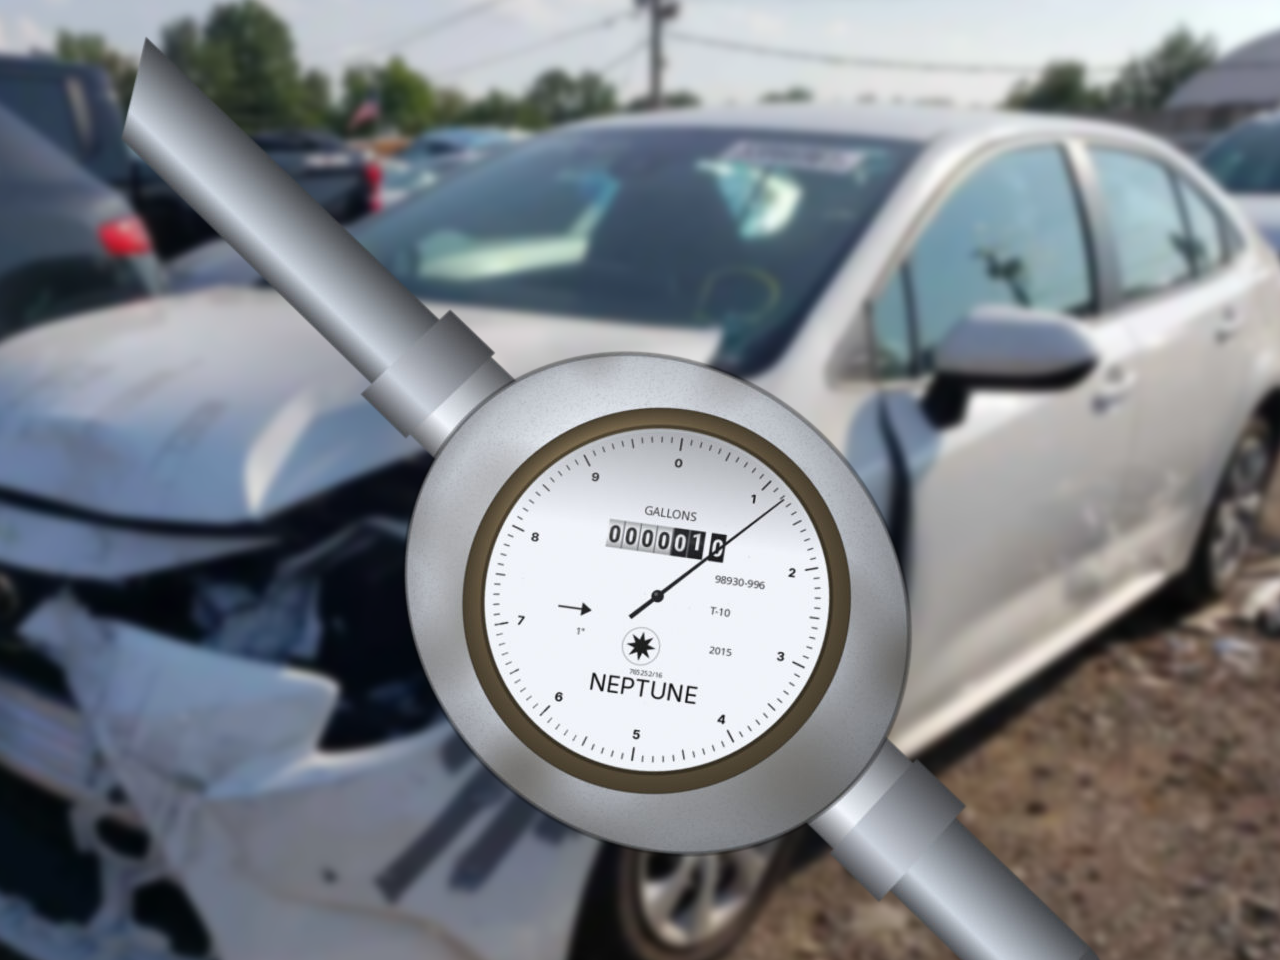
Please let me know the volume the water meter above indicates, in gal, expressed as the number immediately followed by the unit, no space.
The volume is 11.2gal
